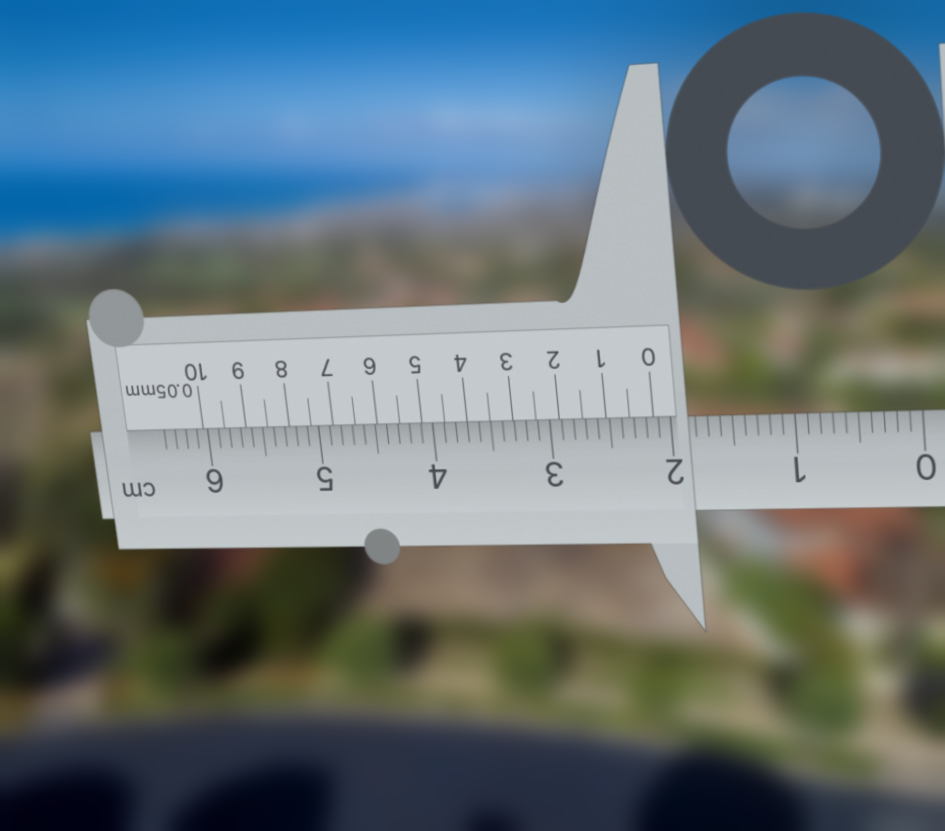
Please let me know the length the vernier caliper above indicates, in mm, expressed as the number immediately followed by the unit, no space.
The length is 21.4mm
